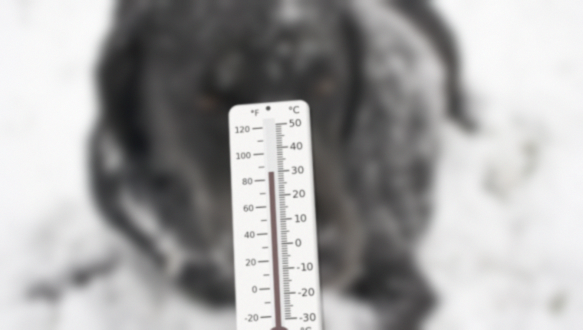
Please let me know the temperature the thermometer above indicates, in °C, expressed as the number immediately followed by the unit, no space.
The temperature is 30°C
